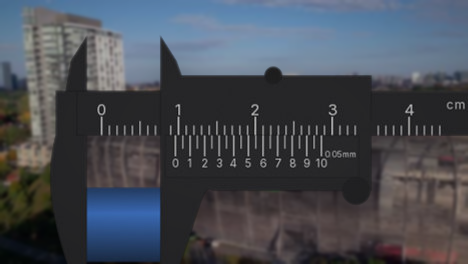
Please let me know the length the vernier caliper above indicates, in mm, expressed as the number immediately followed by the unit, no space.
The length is 9.6mm
